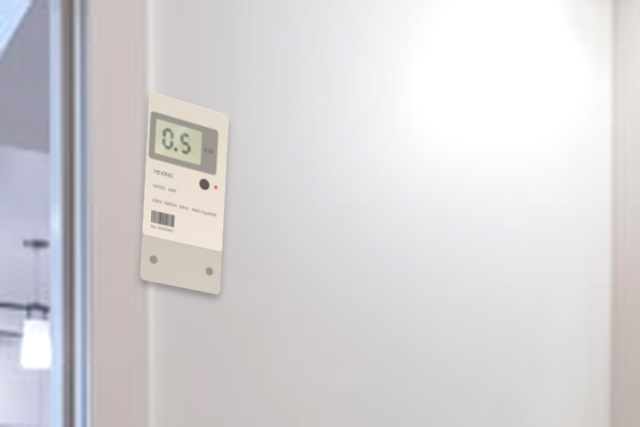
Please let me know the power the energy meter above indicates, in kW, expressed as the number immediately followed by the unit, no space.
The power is 0.5kW
